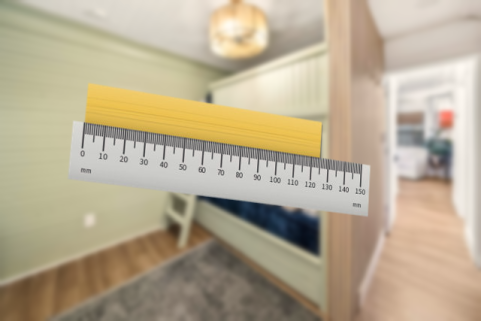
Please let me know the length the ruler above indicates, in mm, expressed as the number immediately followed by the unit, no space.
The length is 125mm
